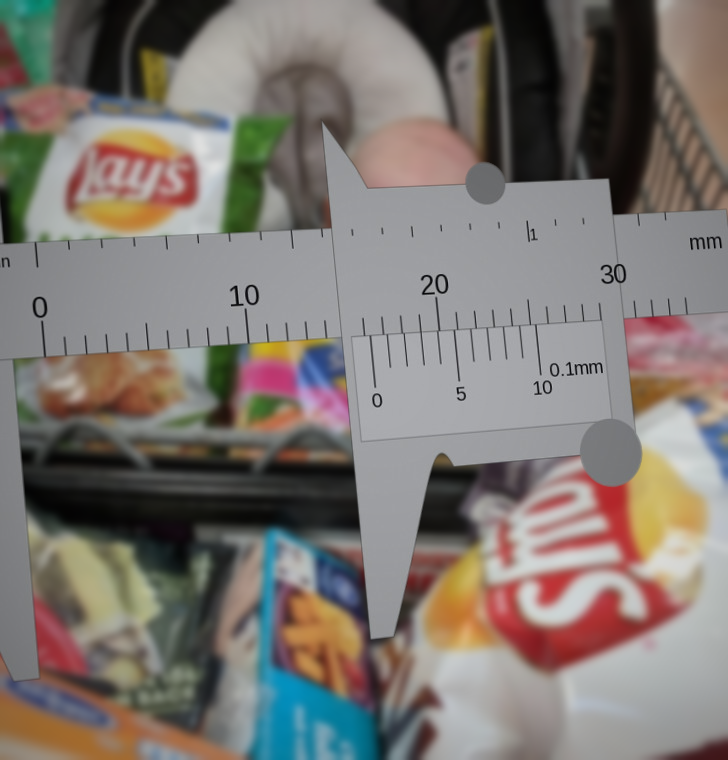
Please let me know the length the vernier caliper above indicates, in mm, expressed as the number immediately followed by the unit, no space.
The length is 16.3mm
